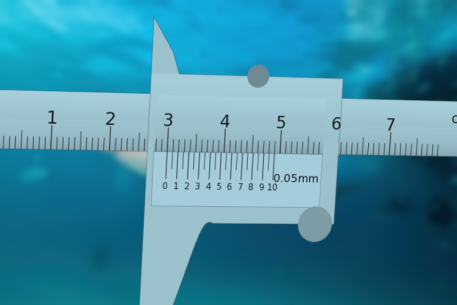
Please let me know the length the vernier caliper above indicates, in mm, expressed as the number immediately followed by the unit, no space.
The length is 30.0mm
